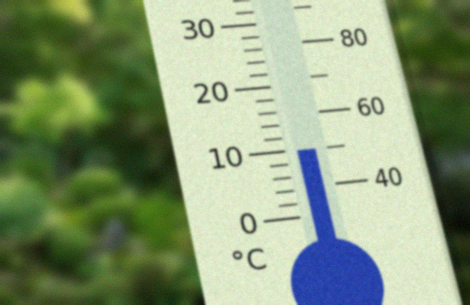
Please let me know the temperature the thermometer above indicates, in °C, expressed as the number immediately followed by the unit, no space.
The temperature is 10°C
